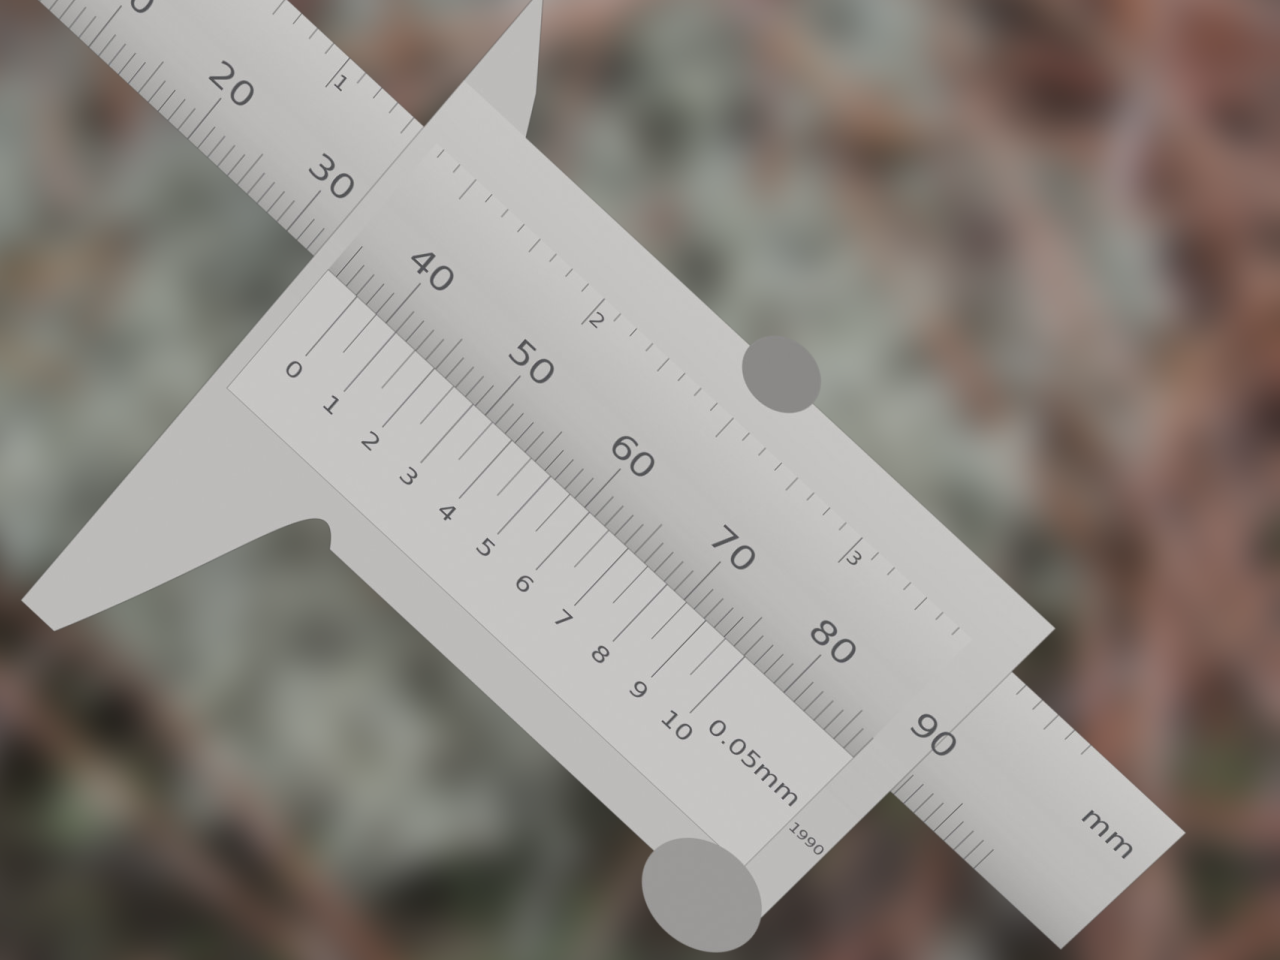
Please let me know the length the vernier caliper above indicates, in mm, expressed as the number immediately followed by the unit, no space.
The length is 37.1mm
